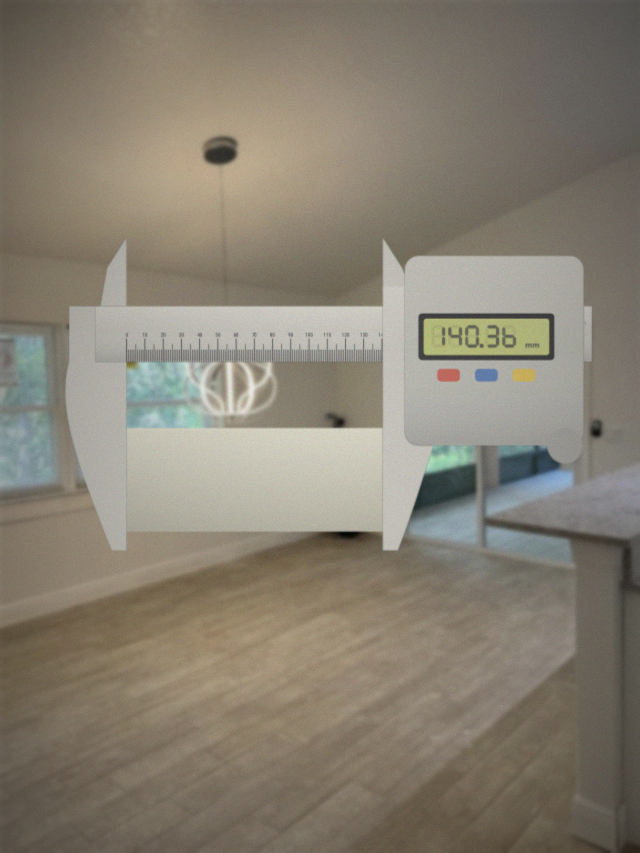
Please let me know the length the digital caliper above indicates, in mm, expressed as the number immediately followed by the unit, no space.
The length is 140.36mm
